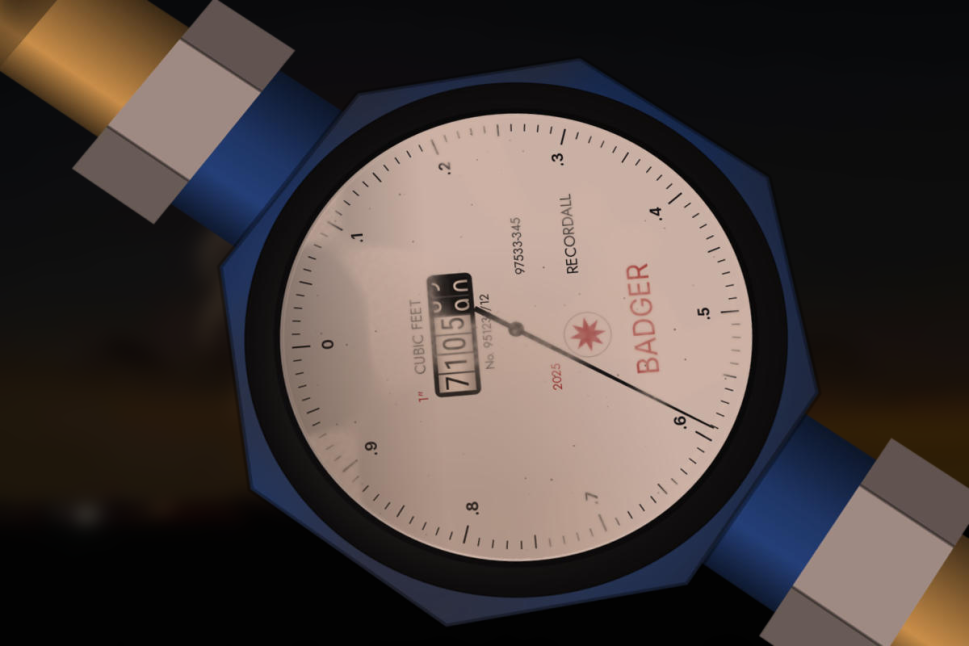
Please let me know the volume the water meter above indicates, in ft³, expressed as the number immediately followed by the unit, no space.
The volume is 710589.59ft³
